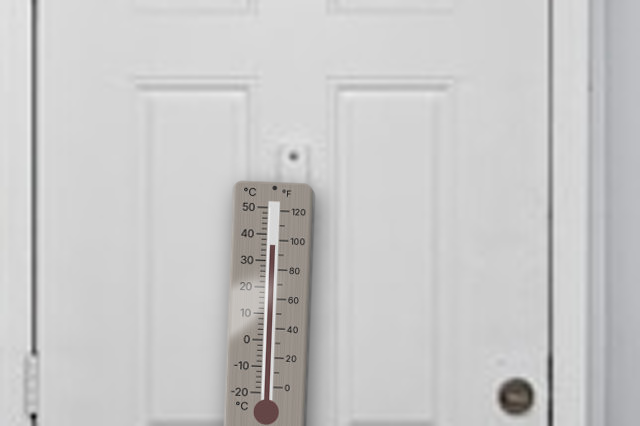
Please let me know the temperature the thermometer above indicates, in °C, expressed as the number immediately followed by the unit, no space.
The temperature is 36°C
